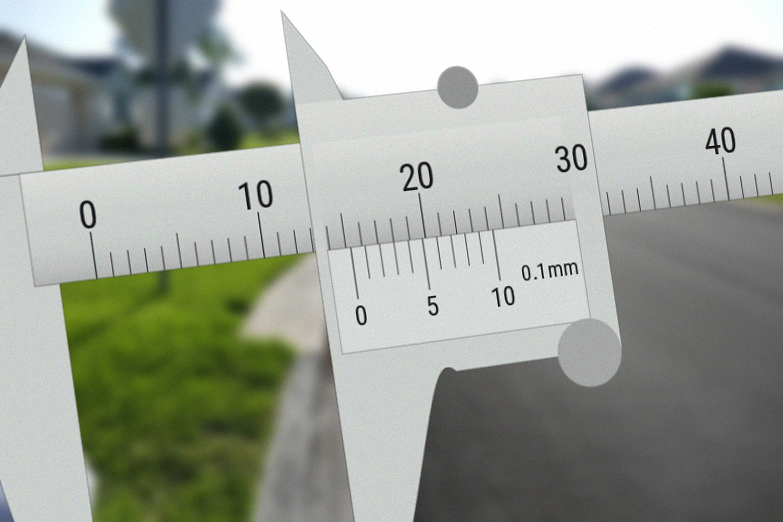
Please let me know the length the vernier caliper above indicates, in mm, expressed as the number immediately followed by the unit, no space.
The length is 15.3mm
